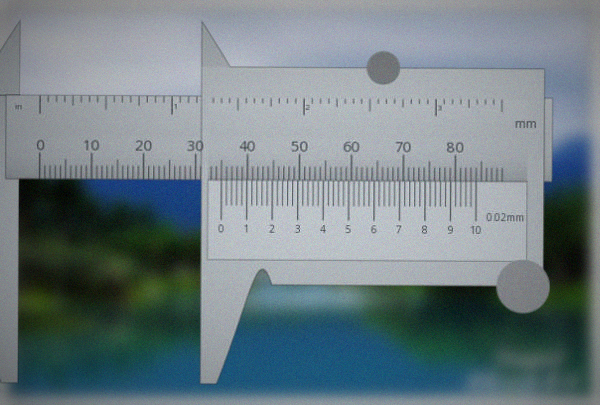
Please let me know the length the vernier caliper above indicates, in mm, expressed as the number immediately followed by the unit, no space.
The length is 35.0mm
